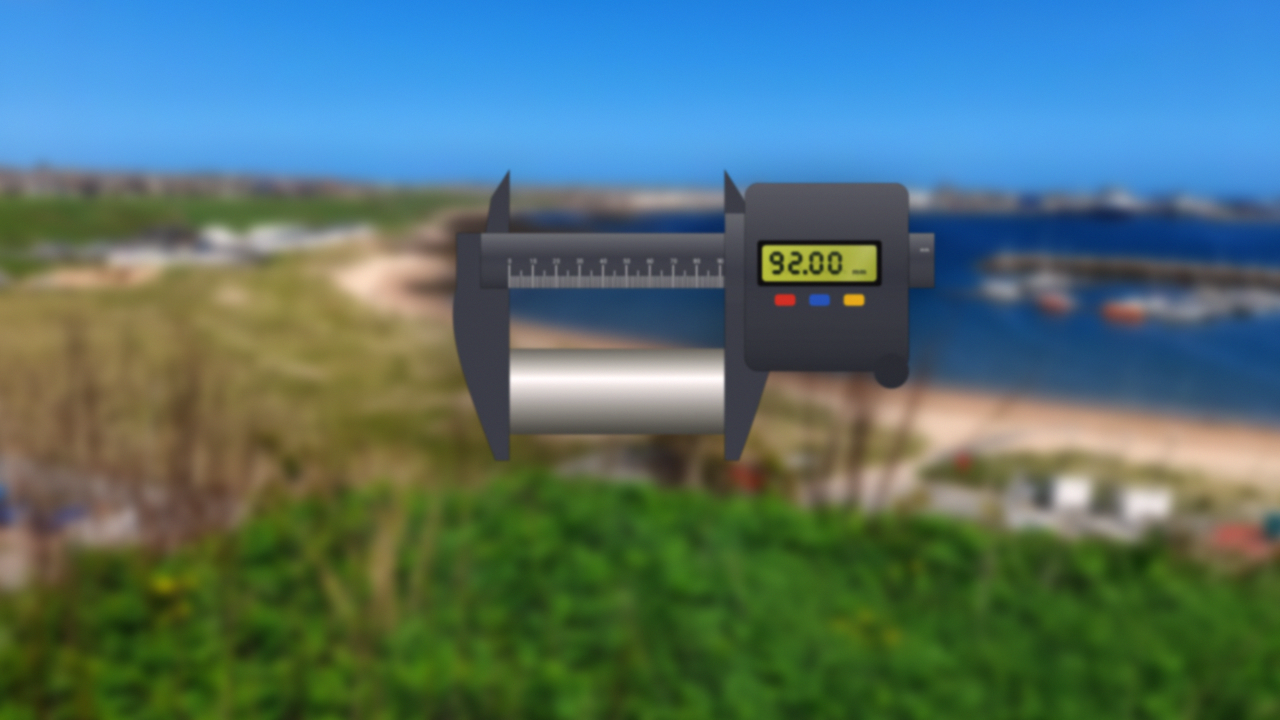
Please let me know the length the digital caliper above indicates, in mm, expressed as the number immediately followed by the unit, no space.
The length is 92.00mm
